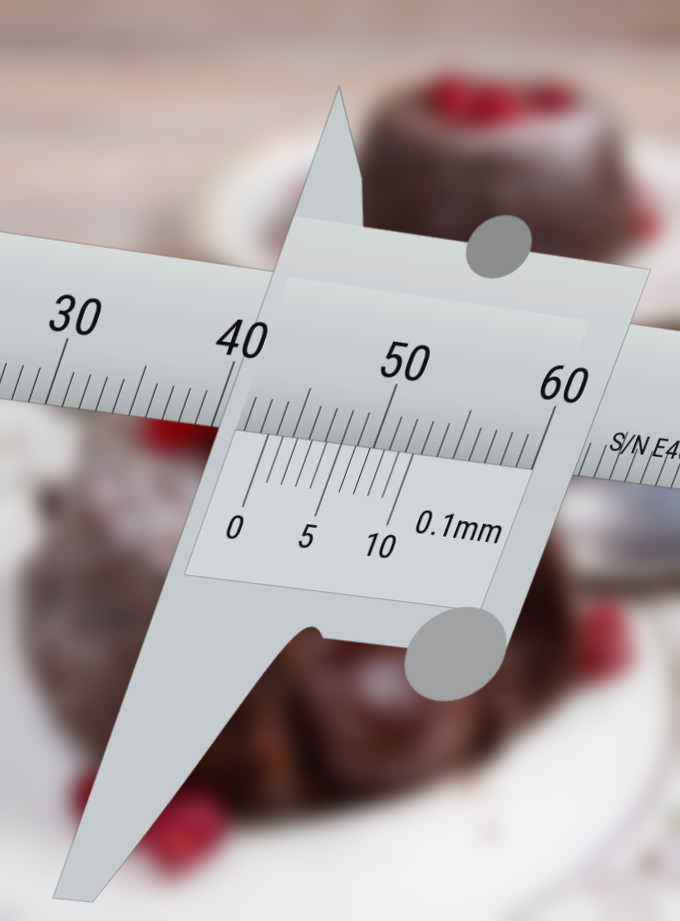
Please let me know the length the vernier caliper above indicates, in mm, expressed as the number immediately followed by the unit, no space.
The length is 43.5mm
